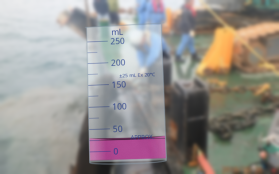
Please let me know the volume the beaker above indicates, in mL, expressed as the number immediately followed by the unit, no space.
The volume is 25mL
